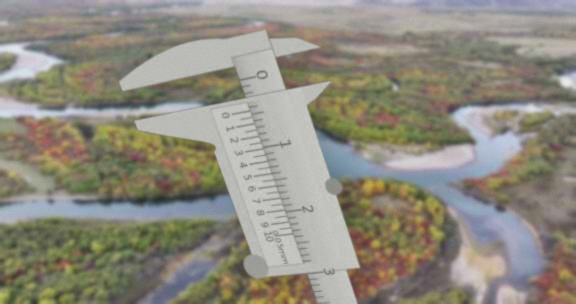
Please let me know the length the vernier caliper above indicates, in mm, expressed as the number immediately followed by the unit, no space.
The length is 4.5mm
